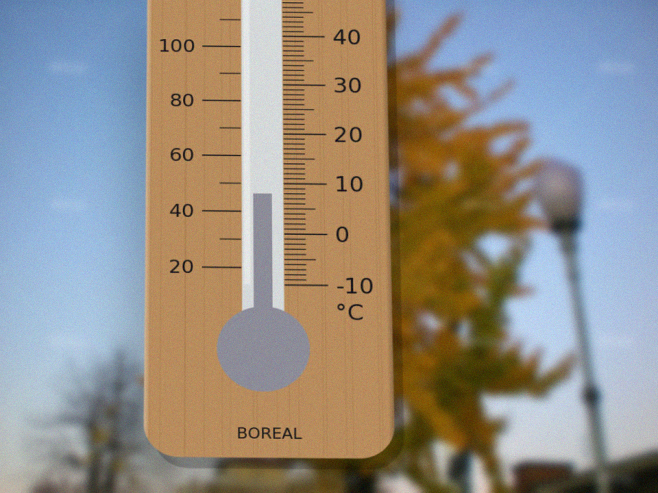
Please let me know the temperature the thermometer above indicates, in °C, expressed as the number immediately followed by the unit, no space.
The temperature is 8°C
